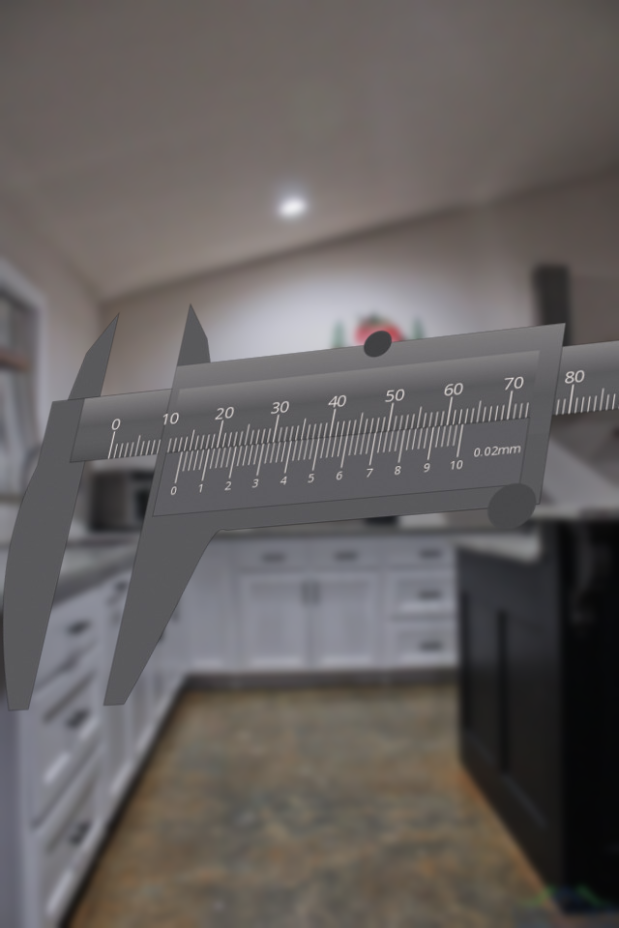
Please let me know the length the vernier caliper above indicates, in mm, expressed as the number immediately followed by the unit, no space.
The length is 13.6mm
